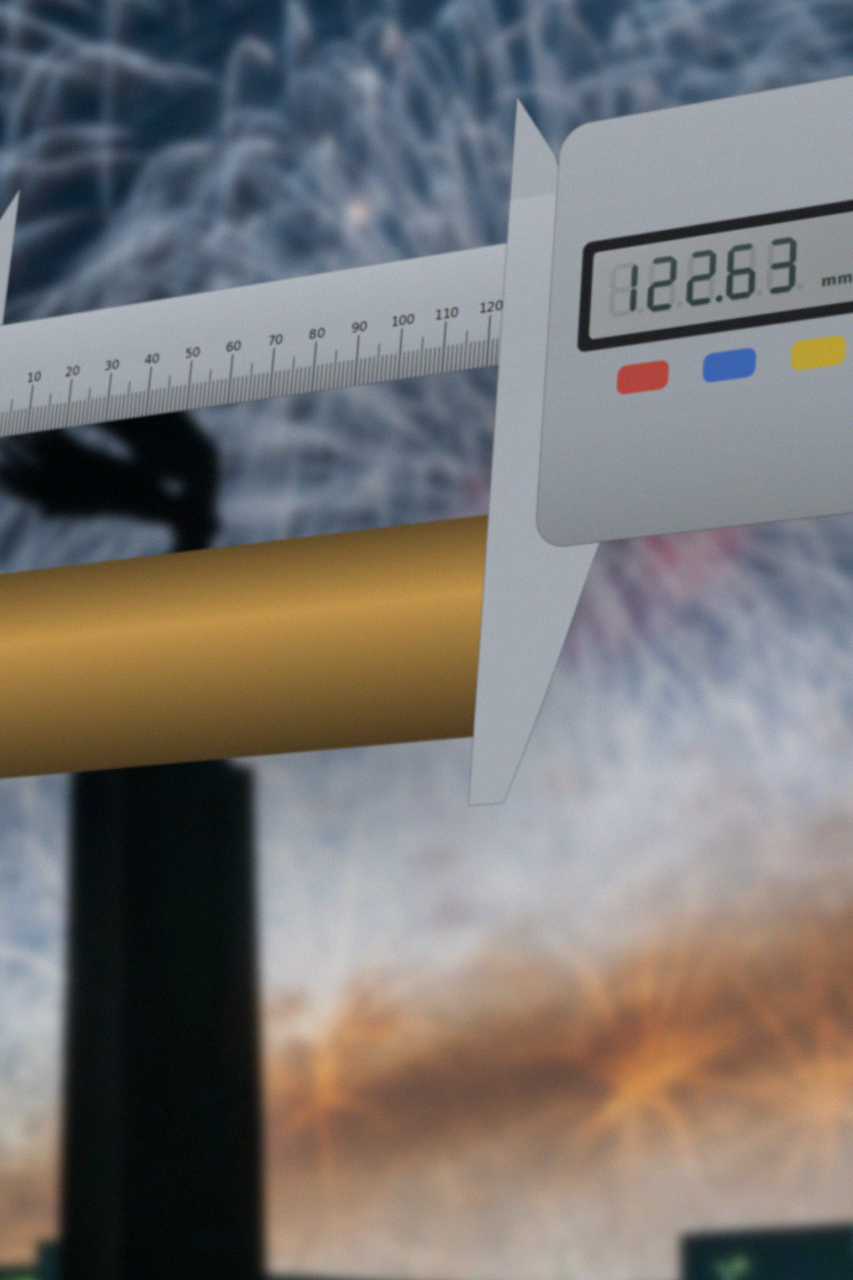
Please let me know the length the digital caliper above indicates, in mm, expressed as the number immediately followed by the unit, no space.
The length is 122.63mm
